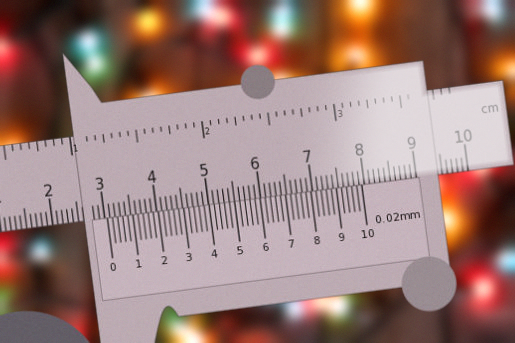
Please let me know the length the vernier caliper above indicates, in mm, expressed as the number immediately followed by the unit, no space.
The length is 30.5mm
